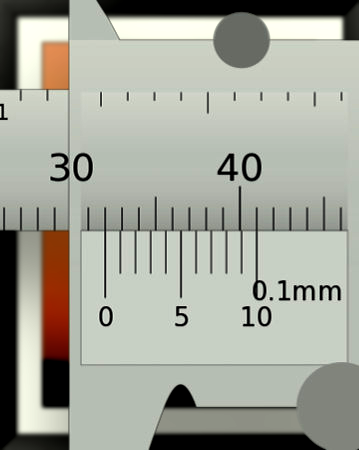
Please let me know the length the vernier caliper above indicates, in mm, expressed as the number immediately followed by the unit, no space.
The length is 32.0mm
